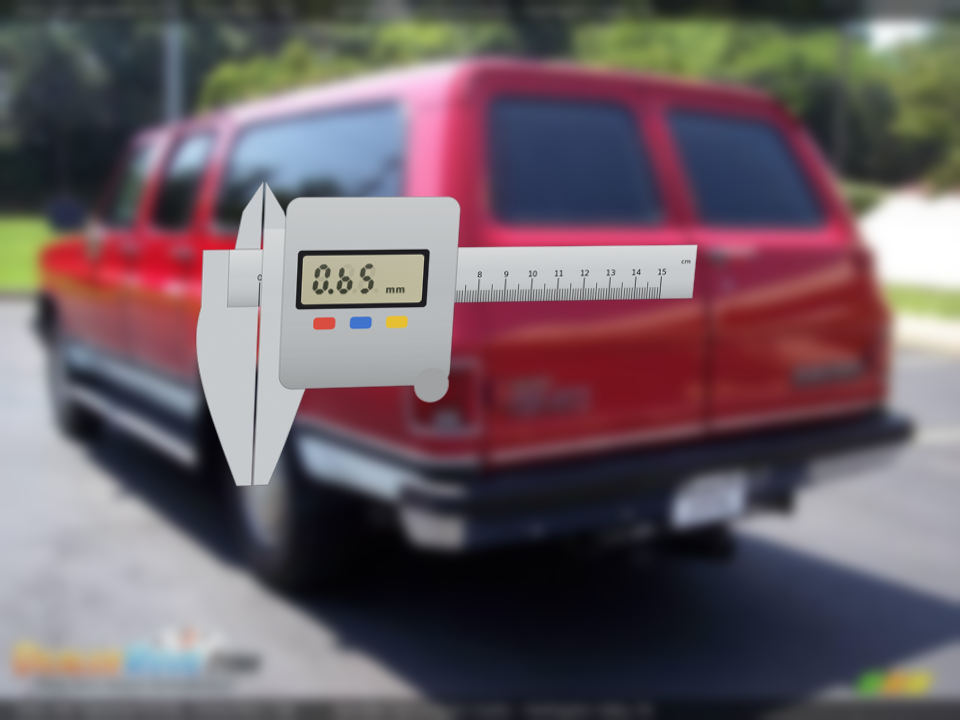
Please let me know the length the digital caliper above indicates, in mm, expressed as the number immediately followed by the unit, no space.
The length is 0.65mm
